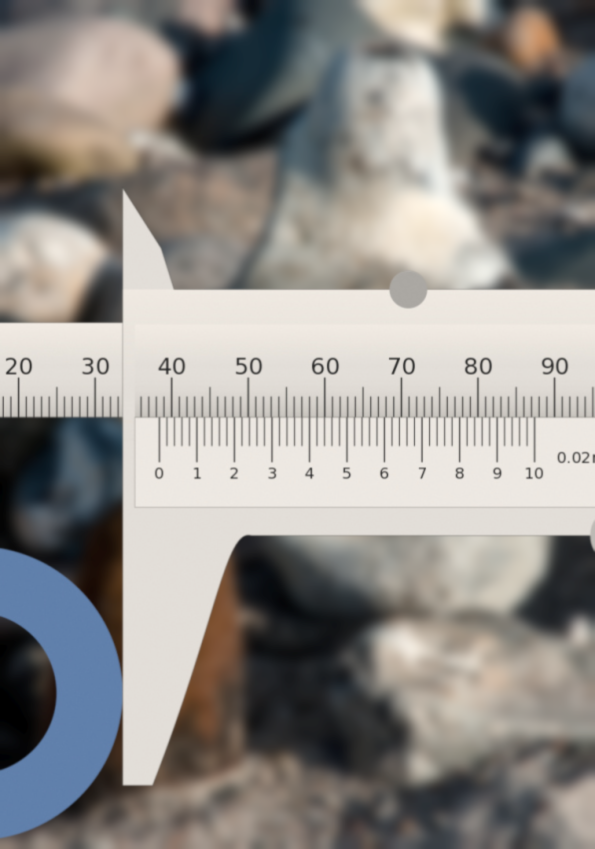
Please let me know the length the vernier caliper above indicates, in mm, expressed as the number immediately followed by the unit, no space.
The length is 38.4mm
